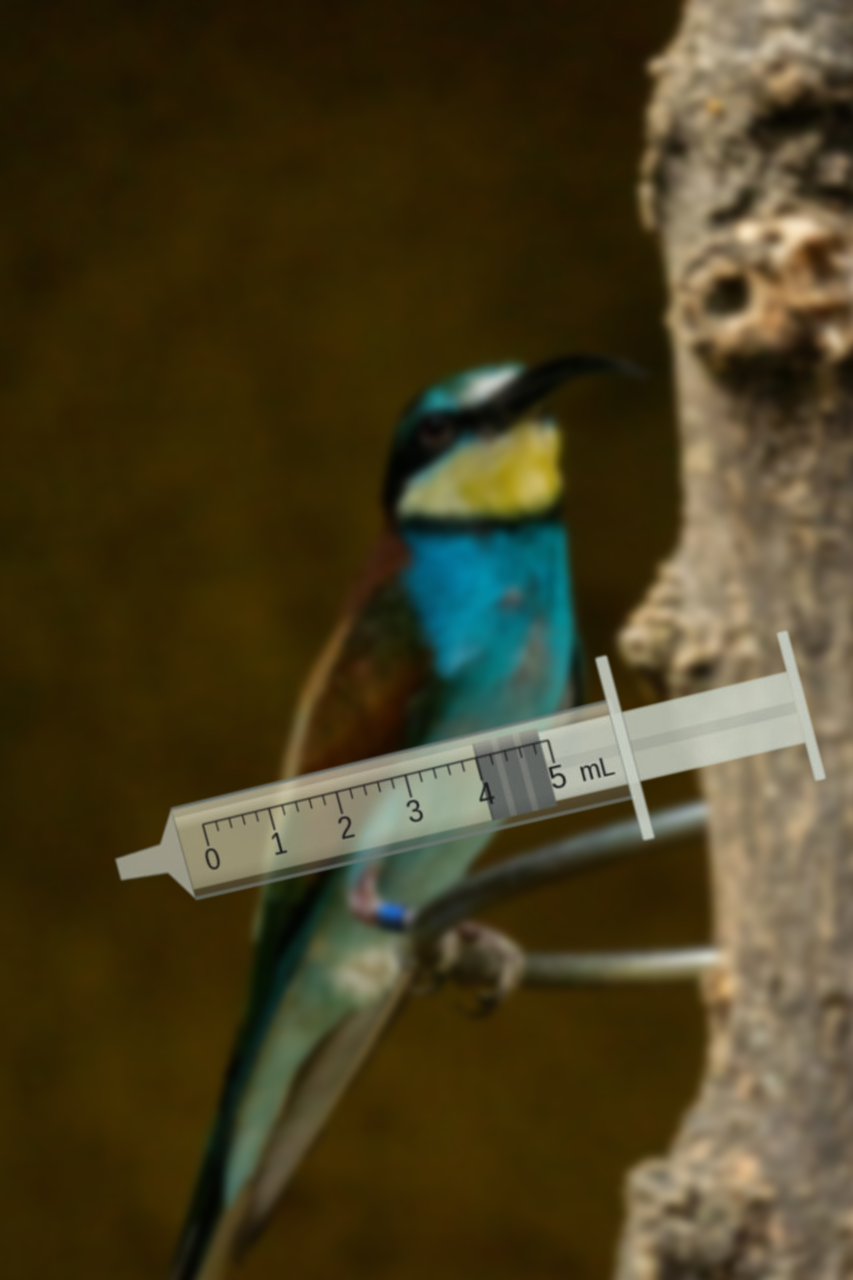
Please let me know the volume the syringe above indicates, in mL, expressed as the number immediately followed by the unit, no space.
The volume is 4mL
